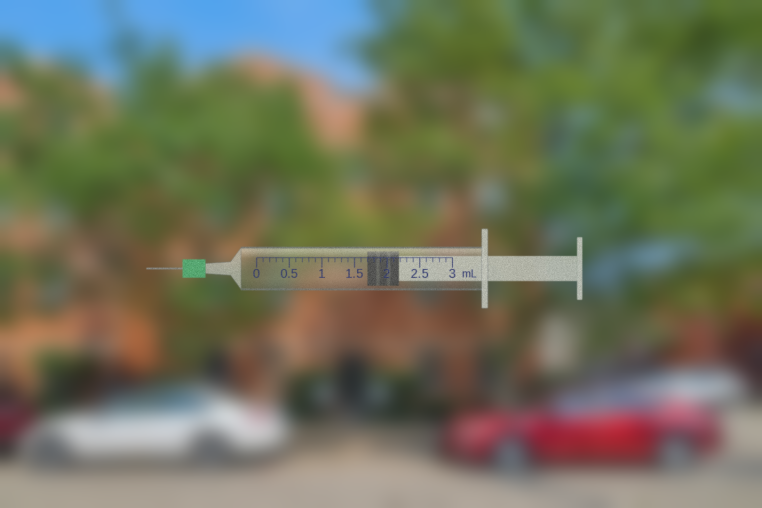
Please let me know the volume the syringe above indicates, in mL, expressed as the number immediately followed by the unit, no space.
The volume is 1.7mL
